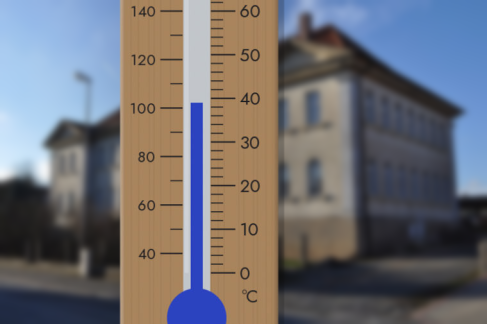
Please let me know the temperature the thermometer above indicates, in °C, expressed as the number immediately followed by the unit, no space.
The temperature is 39°C
